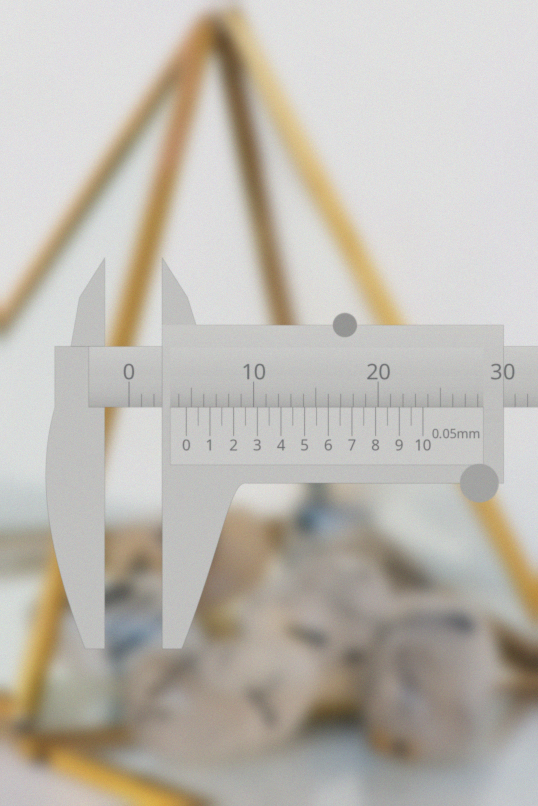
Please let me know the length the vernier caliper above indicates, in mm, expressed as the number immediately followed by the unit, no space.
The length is 4.6mm
